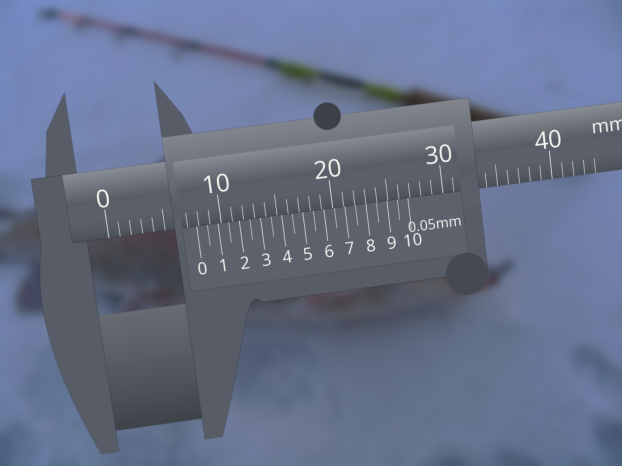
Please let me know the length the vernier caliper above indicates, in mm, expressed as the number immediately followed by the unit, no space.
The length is 7.8mm
